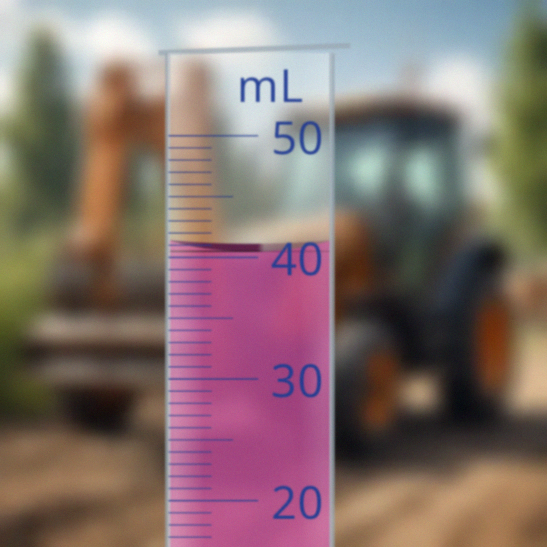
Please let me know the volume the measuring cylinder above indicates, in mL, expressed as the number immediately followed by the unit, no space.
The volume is 40.5mL
